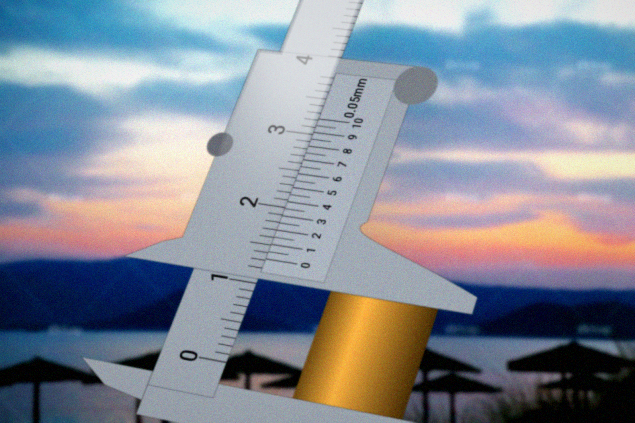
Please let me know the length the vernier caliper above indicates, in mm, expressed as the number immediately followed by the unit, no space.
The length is 13.2mm
